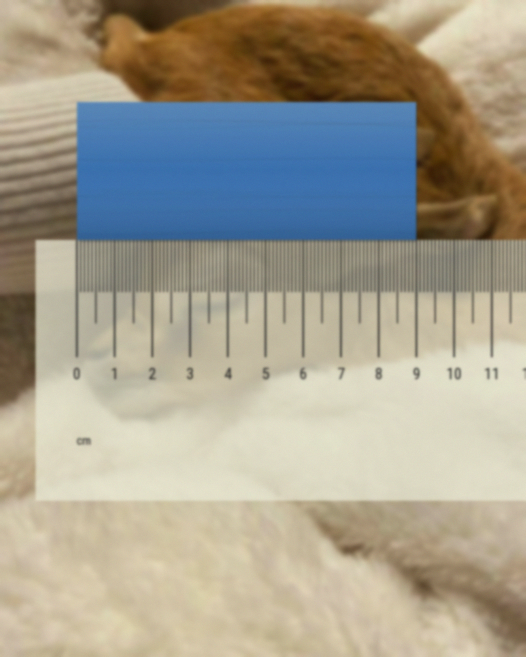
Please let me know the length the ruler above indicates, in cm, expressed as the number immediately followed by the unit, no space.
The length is 9cm
